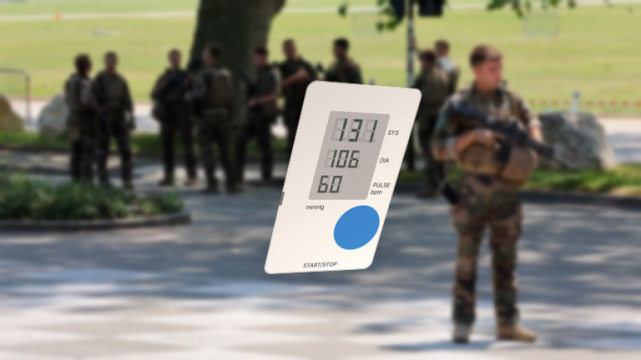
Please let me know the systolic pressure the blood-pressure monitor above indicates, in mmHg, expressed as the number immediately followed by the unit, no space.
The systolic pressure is 131mmHg
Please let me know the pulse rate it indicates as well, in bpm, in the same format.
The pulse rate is 60bpm
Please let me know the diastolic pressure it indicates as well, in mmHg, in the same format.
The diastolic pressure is 106mmHg
